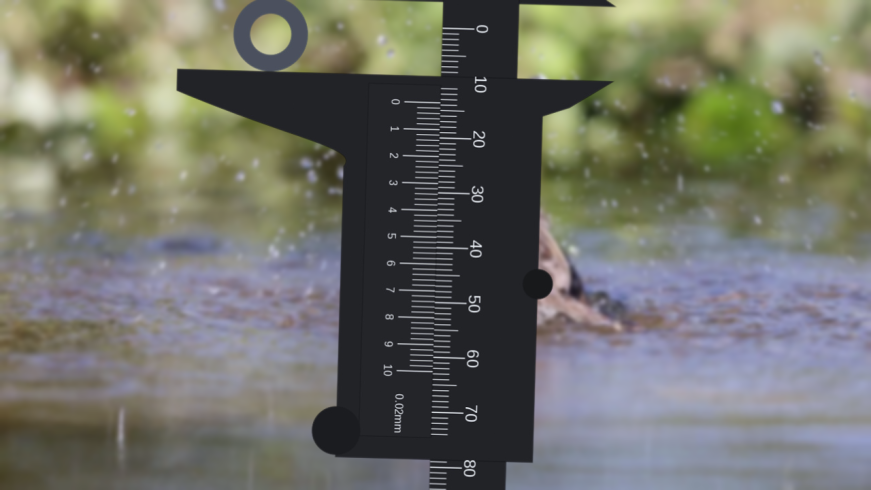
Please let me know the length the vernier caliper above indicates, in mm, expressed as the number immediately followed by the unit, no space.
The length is 13.6mm
